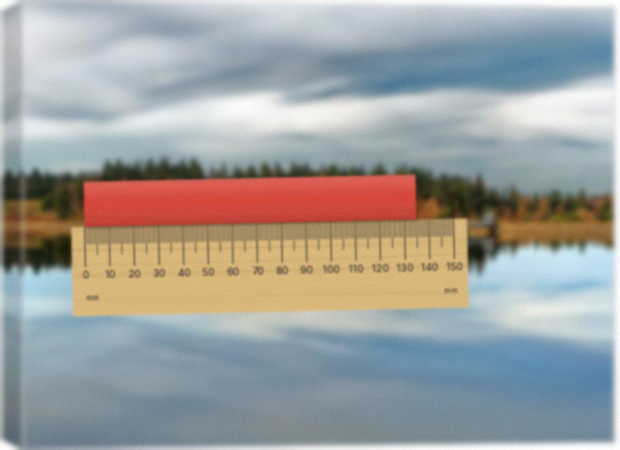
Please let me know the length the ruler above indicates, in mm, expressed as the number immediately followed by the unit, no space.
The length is 135mm
